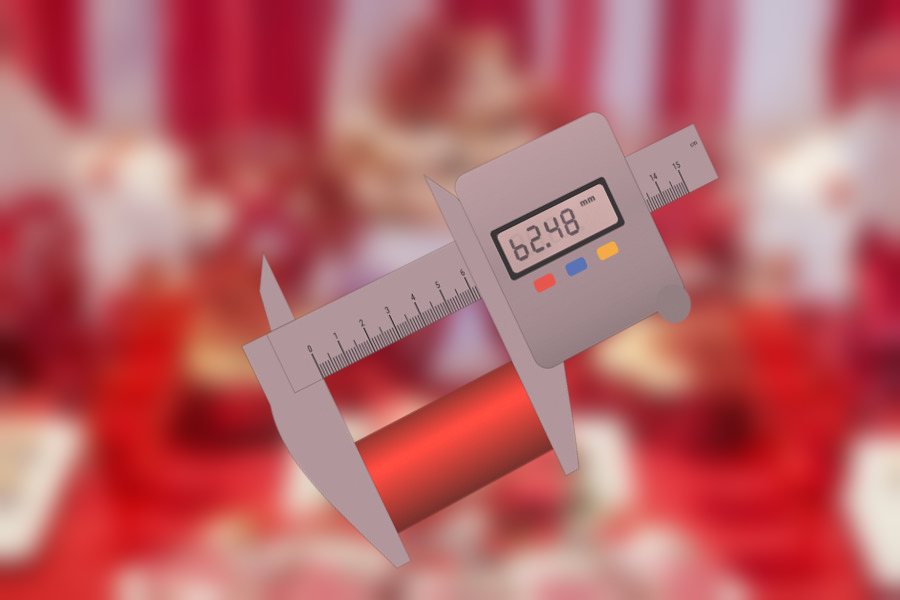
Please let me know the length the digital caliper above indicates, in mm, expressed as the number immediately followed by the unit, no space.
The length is 62.48mm
